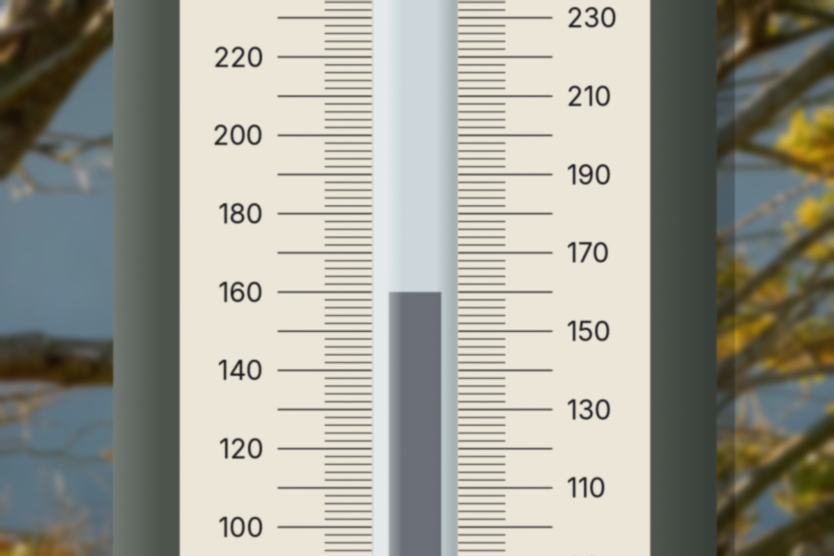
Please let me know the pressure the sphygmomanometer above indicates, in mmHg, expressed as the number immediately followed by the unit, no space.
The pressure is 160mmHg
